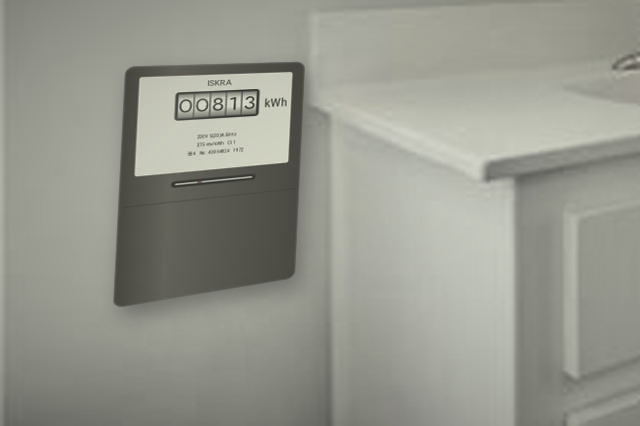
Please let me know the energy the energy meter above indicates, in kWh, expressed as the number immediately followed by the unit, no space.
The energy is 813kWh
